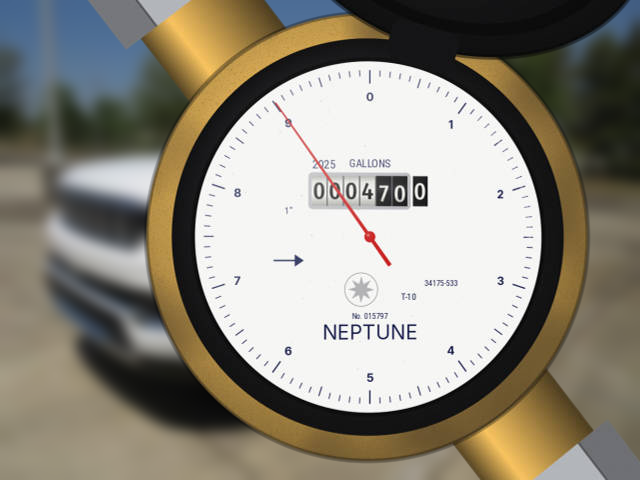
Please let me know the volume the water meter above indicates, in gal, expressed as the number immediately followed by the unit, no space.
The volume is 4699.0gal
